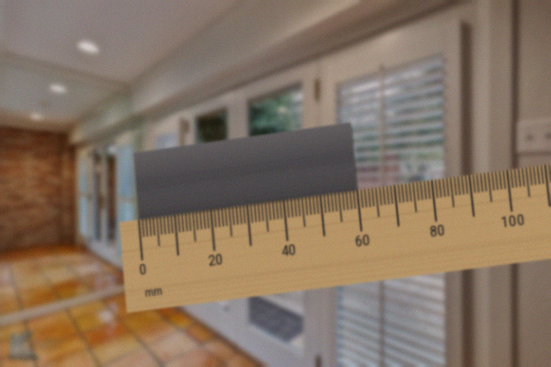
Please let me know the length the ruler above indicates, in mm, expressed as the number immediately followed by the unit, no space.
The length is 60mm
